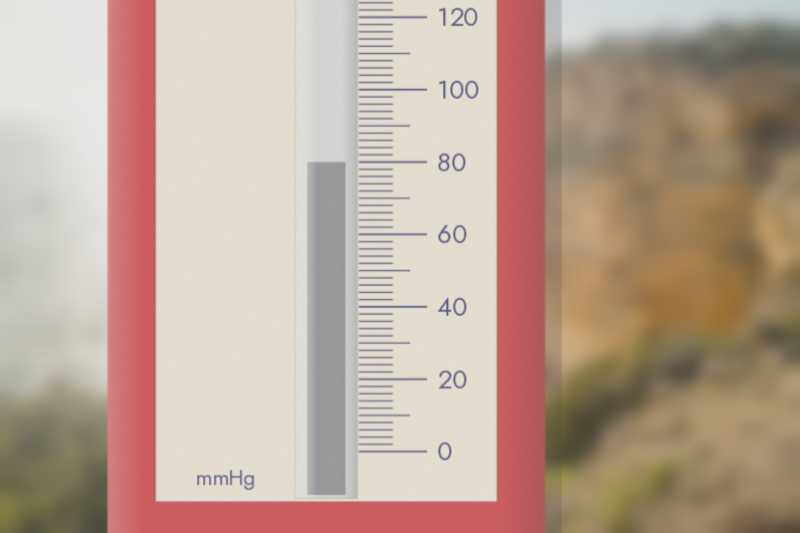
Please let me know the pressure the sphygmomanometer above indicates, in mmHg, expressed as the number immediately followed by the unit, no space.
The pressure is 80mmHg
